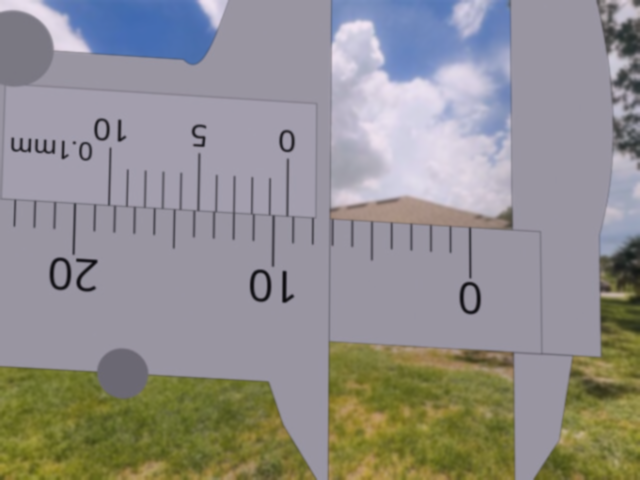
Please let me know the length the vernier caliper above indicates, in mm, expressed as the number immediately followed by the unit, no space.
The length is 9.3mm
